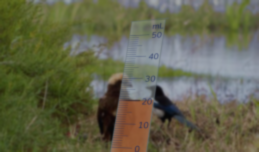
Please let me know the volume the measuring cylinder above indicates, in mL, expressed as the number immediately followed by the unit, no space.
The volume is 20mL
